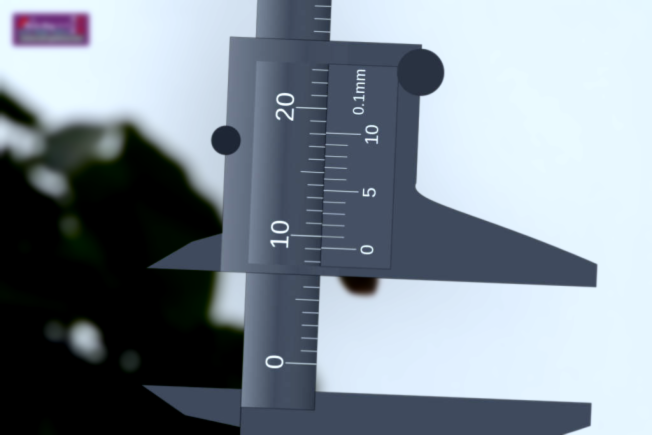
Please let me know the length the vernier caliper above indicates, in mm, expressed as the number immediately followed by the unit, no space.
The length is 9.1mm
